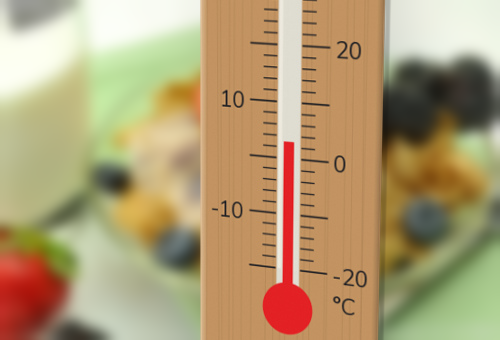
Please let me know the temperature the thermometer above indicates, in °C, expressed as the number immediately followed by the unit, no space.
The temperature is 3°C
